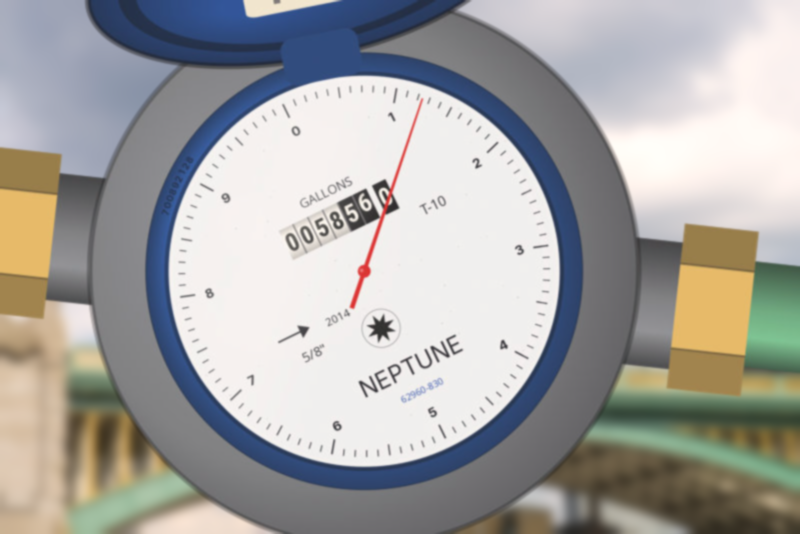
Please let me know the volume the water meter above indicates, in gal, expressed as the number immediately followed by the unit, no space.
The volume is 58561.2gal
